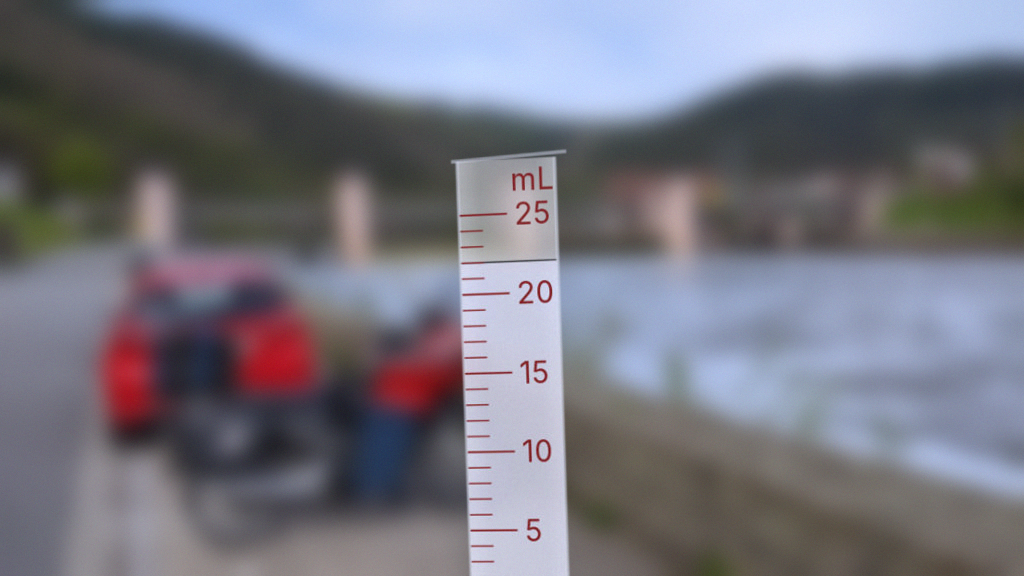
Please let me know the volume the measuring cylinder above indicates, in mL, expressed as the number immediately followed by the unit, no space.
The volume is 22mL
